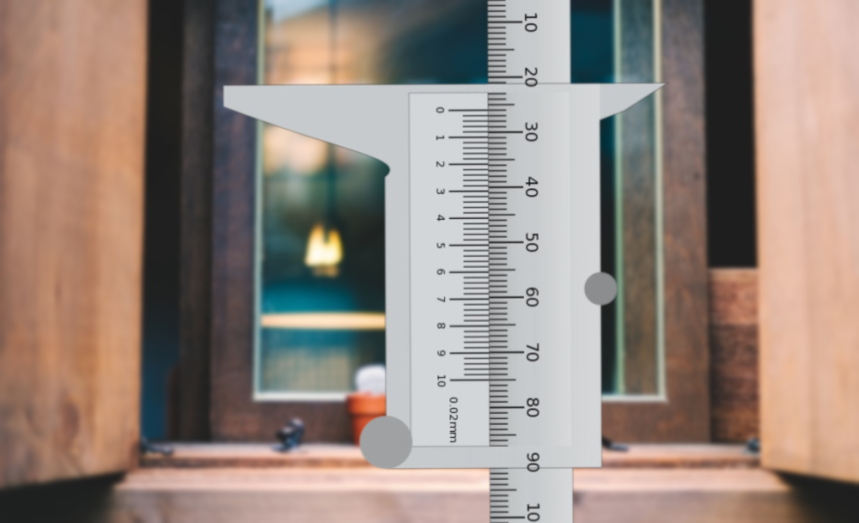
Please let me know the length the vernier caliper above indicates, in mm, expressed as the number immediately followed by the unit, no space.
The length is 26.0mm
